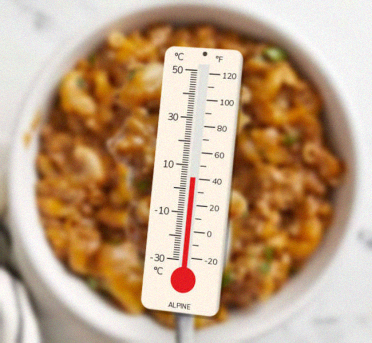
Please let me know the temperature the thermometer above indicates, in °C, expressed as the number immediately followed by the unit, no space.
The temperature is 5°C
